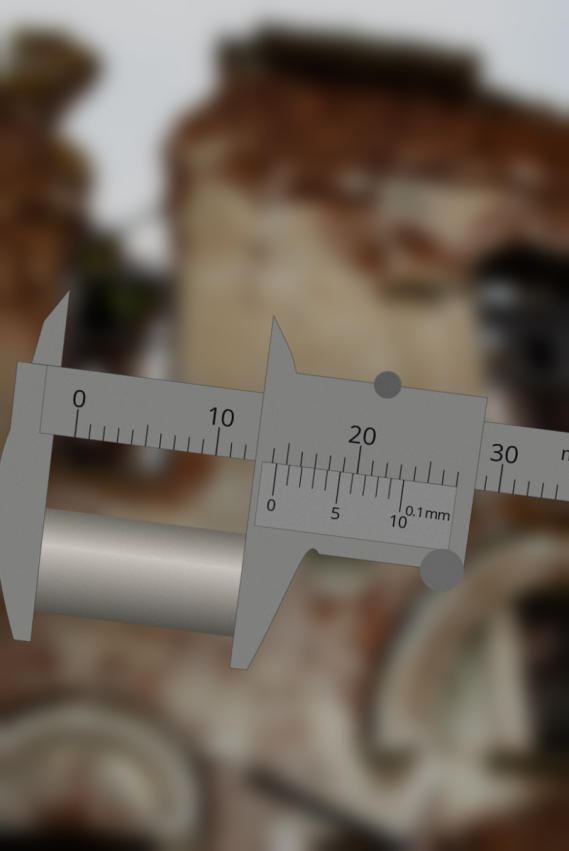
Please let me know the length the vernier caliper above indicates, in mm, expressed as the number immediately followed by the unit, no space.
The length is 14.3mm
